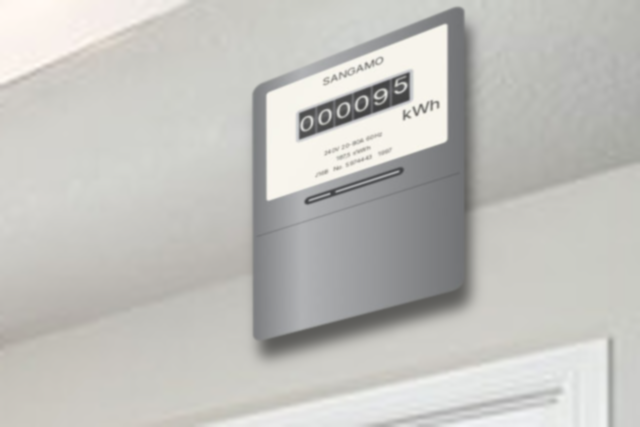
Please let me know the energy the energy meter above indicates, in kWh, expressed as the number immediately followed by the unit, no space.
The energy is 95kWh
